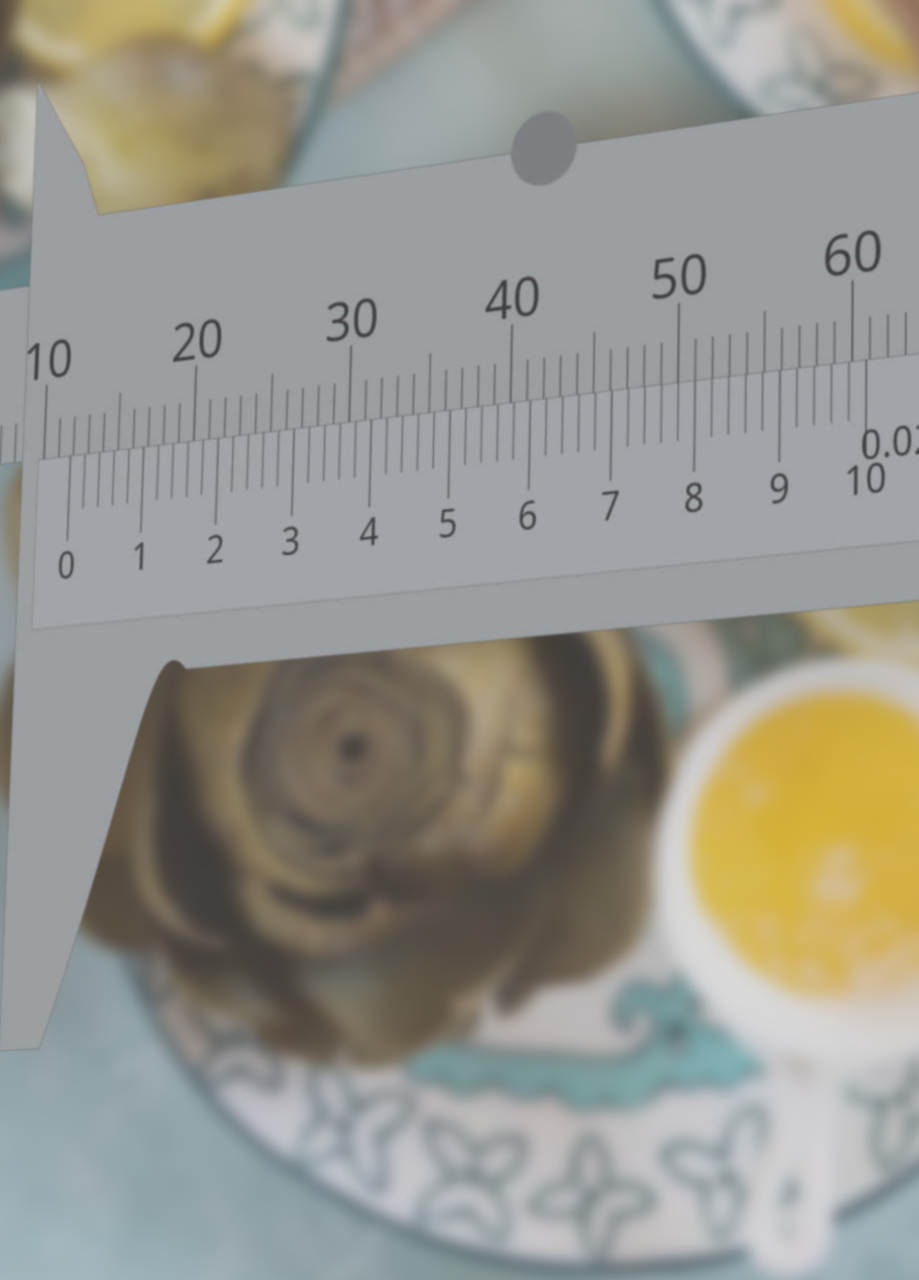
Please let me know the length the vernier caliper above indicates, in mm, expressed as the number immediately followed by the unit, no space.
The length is 11.8mm
